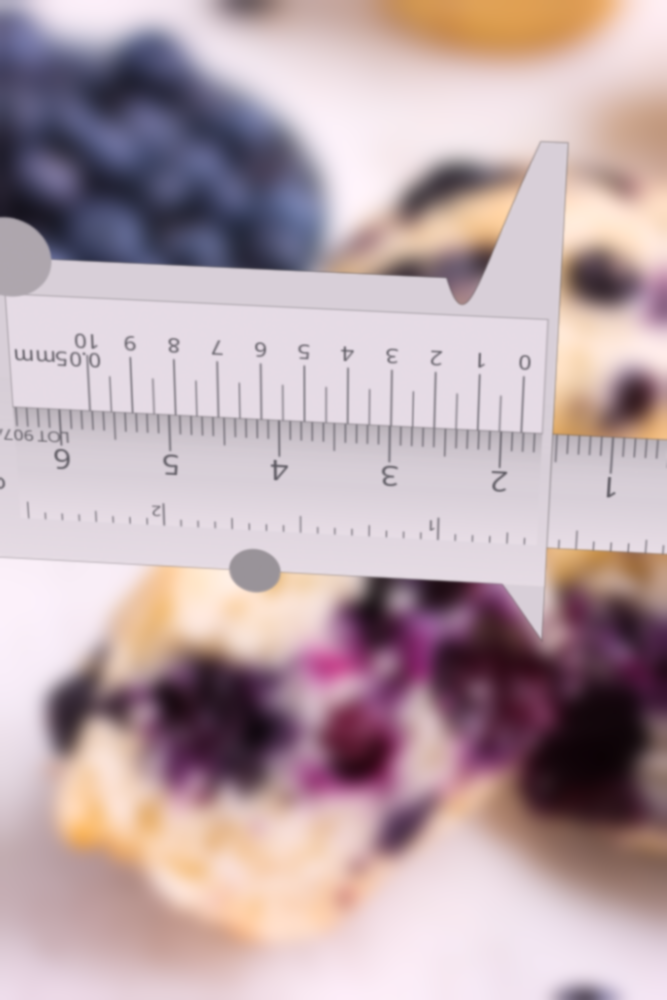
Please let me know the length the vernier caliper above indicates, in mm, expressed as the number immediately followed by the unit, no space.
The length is 18.2mm
